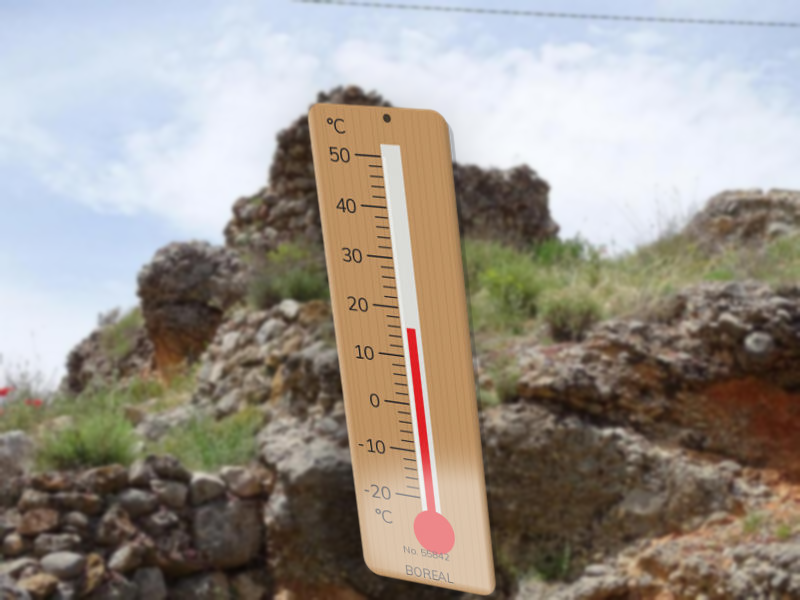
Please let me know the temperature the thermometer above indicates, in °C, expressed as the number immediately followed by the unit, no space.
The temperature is 16°C
